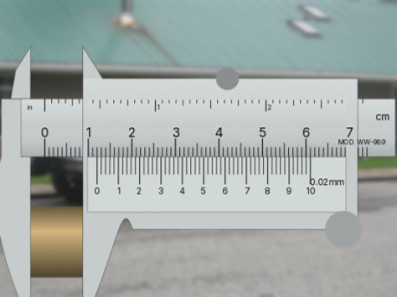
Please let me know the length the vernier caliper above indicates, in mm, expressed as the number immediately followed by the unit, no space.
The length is 12.0mm
